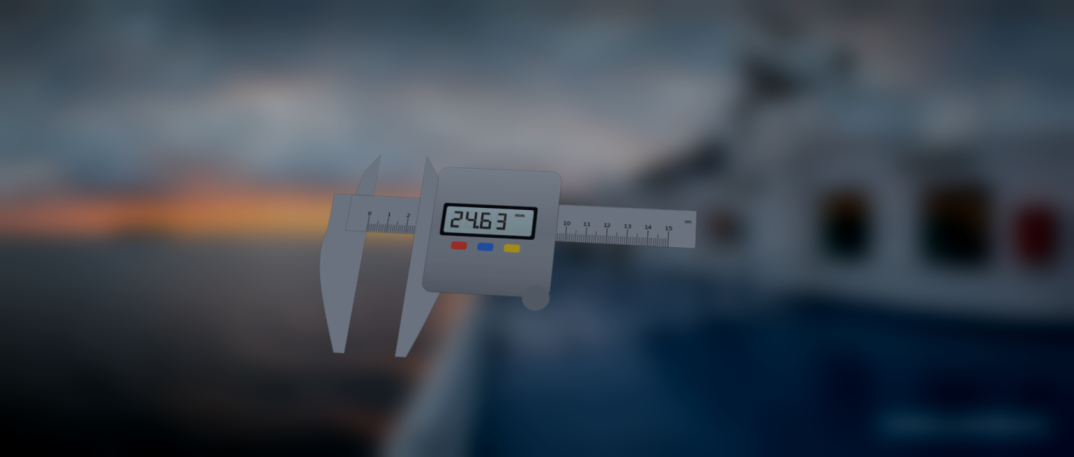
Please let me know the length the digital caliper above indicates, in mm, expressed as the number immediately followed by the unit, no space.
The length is 24.63mm
